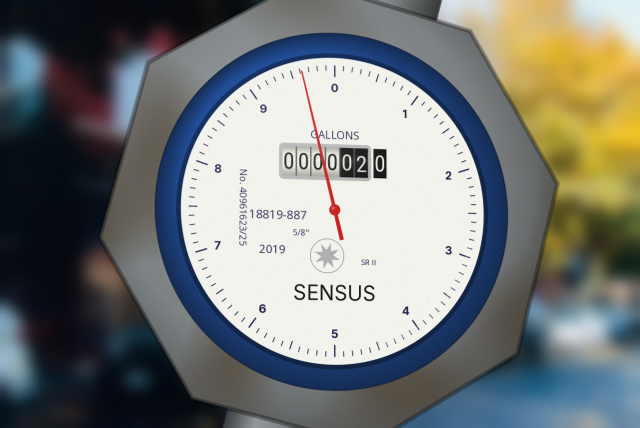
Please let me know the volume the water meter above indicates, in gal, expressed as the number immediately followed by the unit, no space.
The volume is 19.6gal
